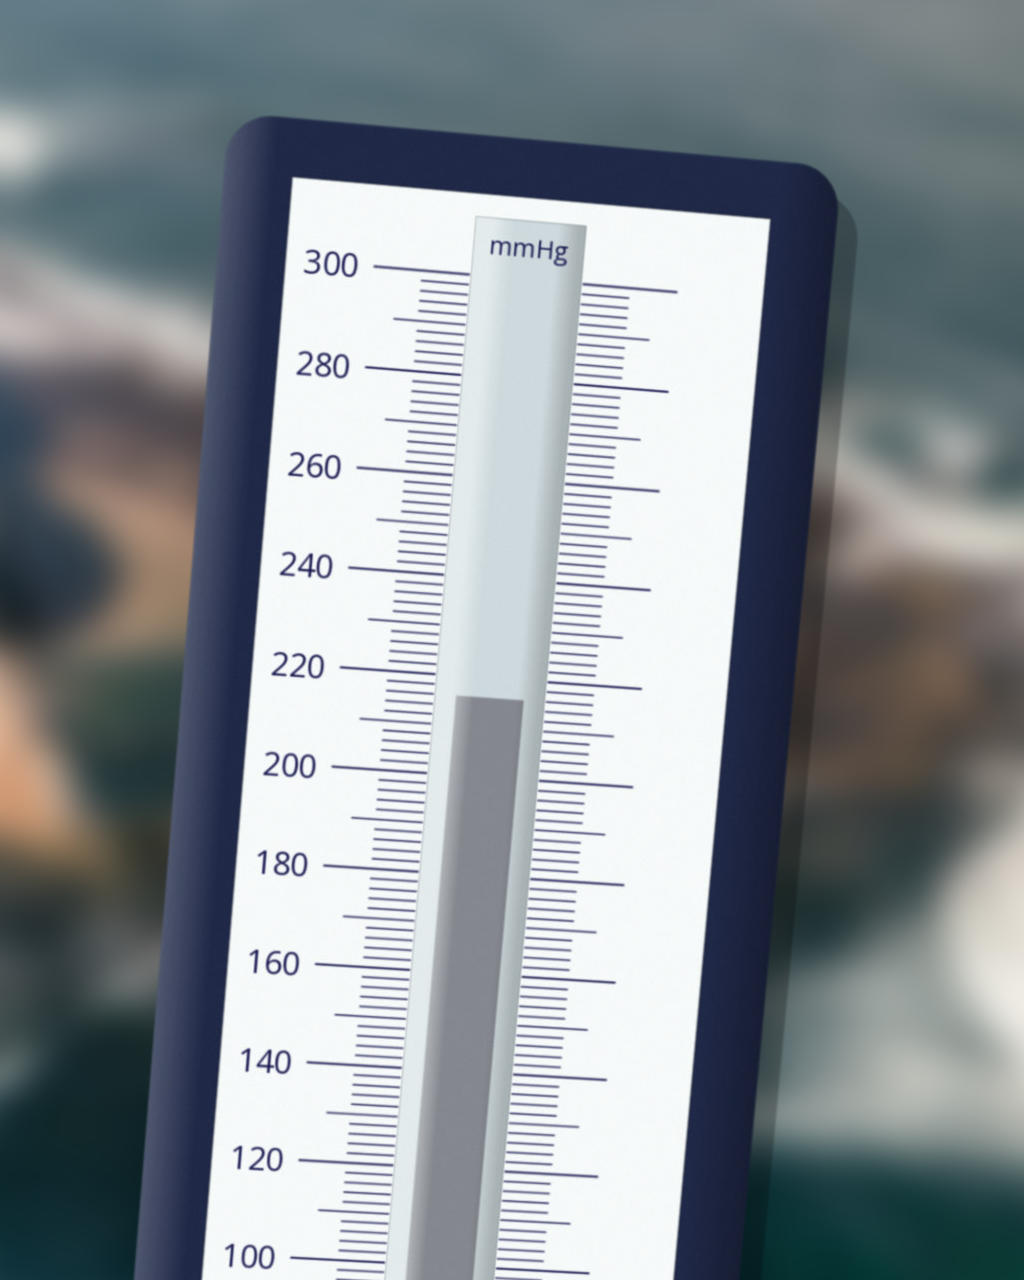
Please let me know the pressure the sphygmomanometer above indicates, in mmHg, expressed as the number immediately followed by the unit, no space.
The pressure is 216mmHg
